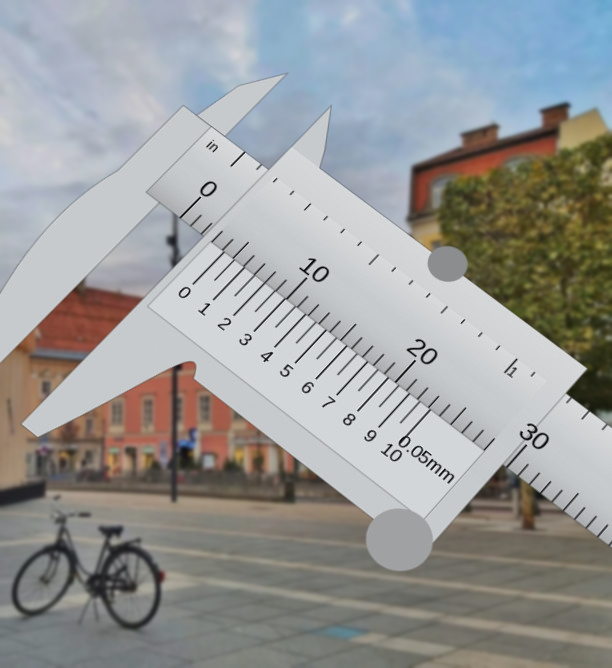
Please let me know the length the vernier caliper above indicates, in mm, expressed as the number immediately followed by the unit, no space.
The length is 4.2mm
